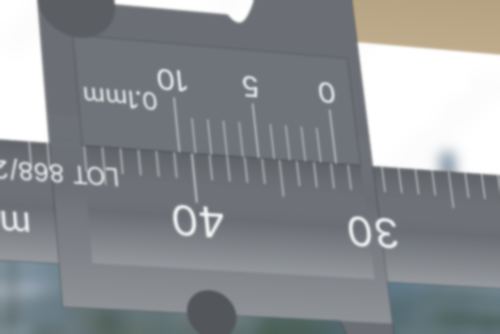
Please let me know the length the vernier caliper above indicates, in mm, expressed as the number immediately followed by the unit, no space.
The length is 31.7mm
